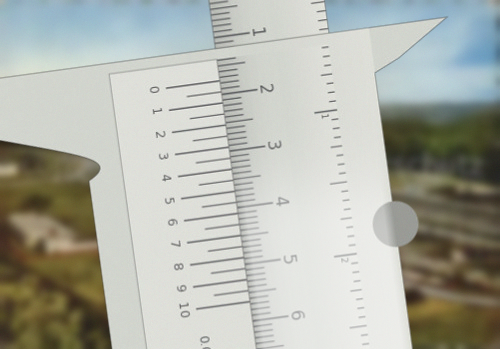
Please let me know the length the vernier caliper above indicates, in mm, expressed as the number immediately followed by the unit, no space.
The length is 17.6mm
